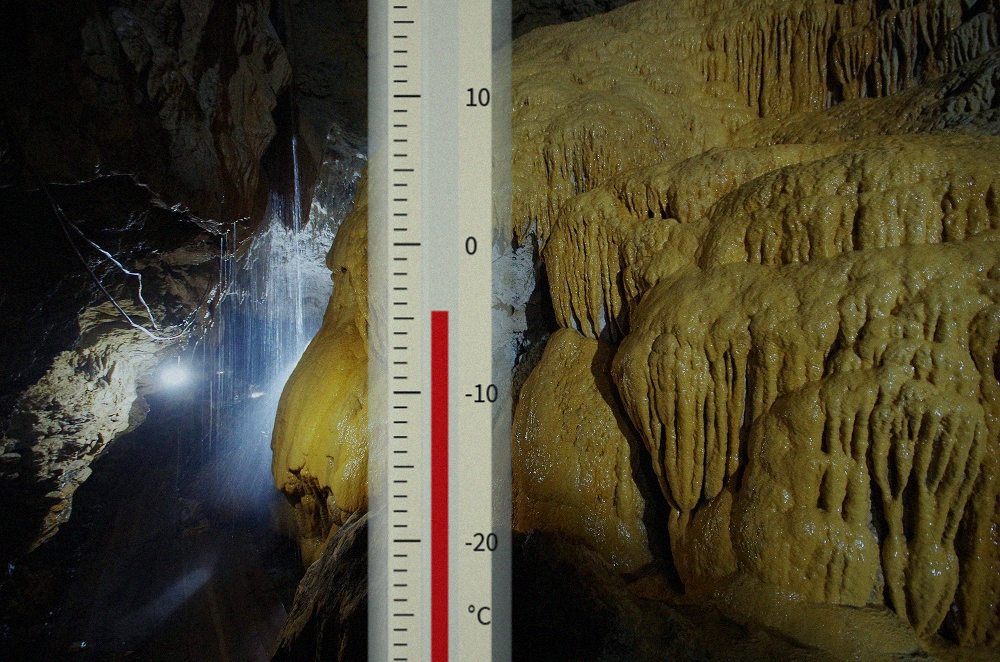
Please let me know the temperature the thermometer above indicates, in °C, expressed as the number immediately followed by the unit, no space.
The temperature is -4.5°C
